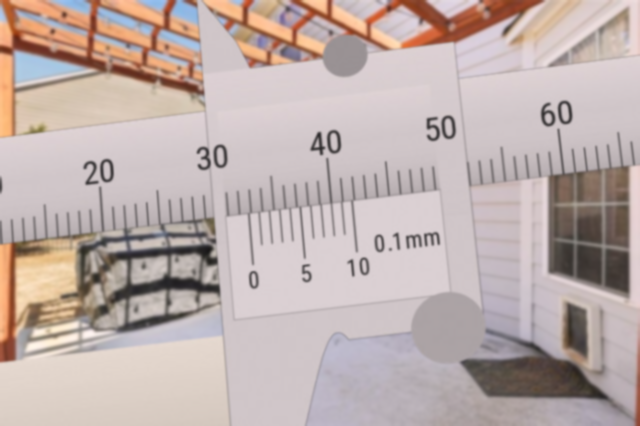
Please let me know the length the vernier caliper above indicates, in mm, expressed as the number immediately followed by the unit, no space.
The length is 32.8mm
